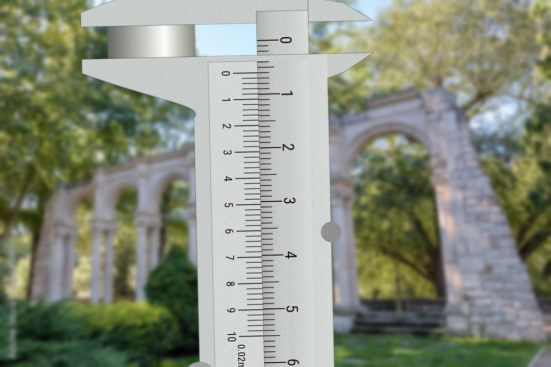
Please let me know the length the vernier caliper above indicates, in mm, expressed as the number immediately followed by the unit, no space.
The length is 6.0mm
